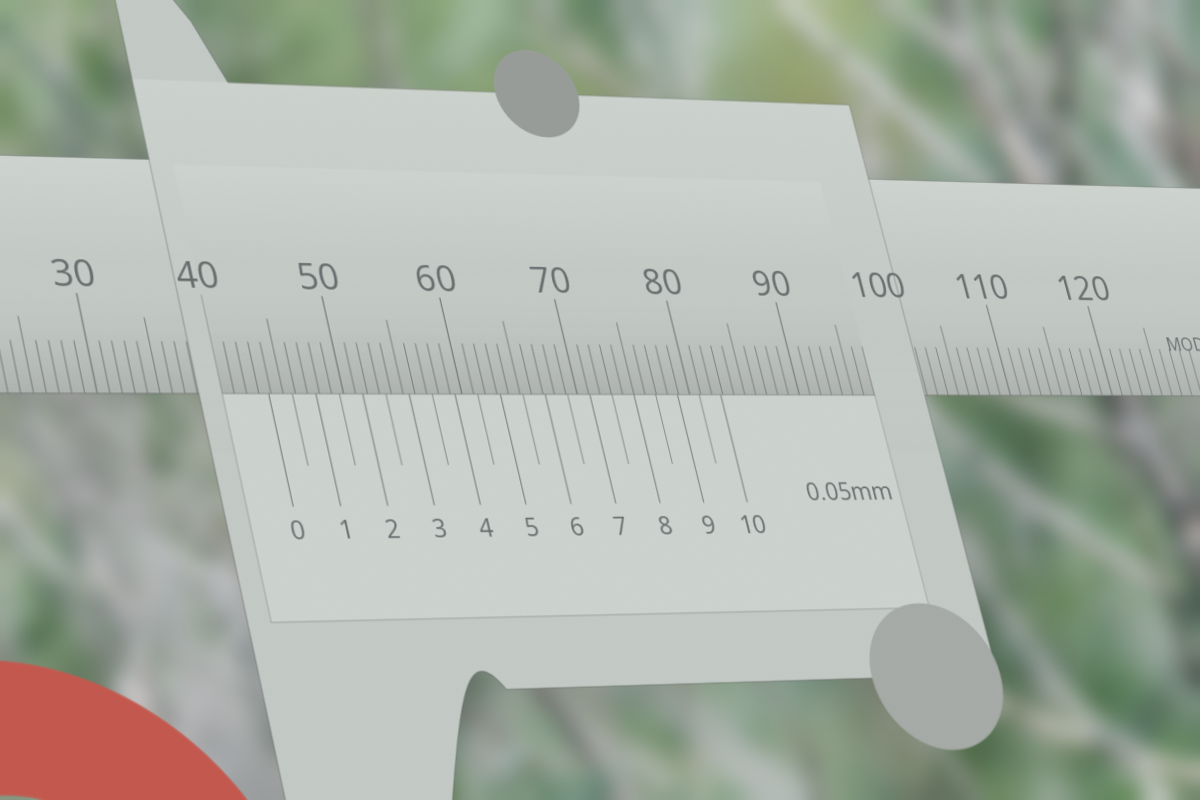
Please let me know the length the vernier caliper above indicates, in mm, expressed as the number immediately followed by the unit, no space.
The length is 43.8mm
